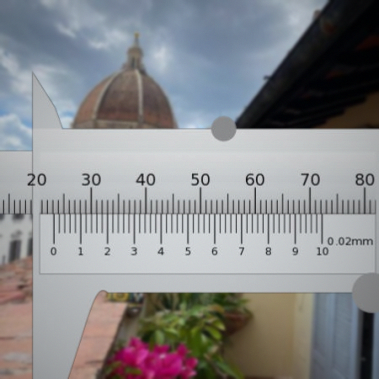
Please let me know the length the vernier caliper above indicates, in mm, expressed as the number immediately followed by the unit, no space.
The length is 23.2mm
